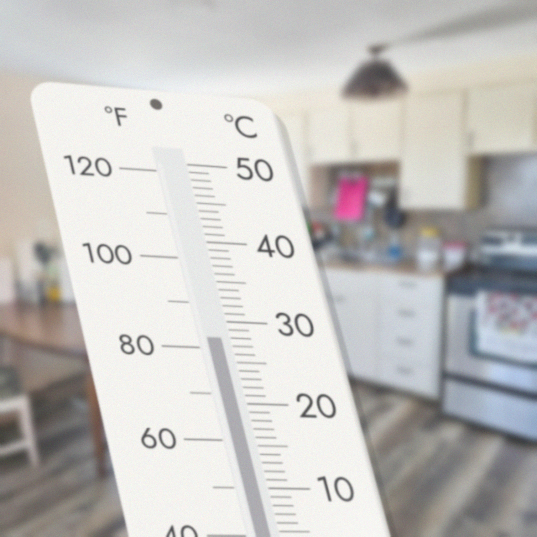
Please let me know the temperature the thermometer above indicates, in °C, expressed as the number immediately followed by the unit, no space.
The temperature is 28°C
